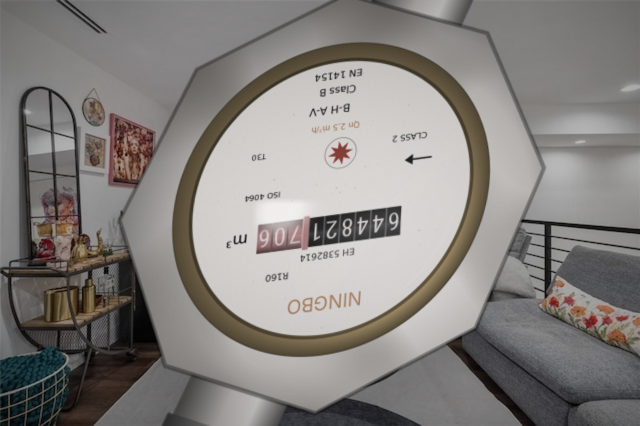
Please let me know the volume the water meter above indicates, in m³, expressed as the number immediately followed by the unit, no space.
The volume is 644821.706m³
